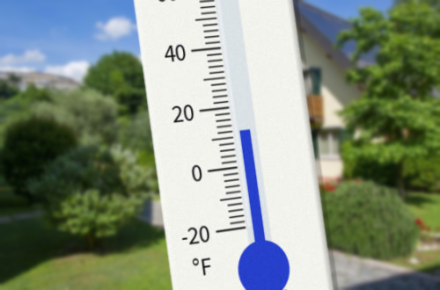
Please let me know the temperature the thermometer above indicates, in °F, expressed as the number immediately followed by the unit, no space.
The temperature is 12°F
